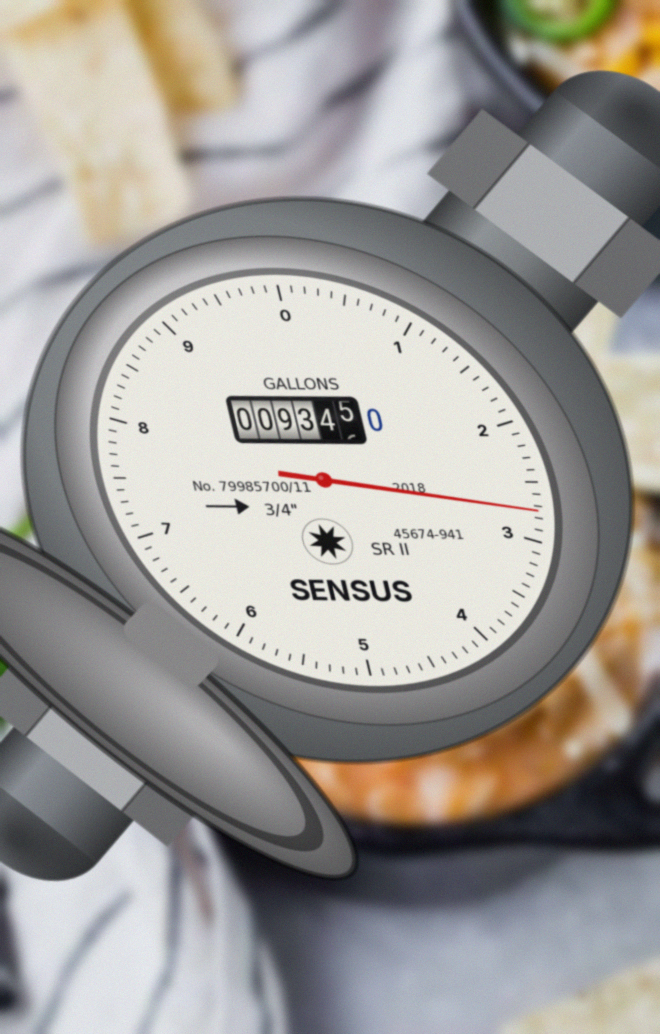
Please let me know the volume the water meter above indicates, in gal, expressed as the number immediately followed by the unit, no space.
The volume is 93452.7gal
